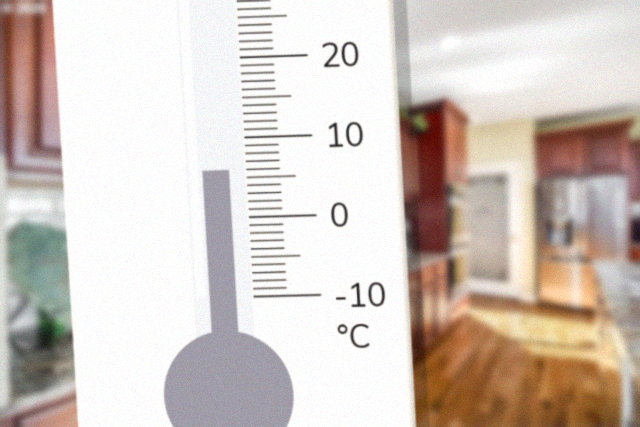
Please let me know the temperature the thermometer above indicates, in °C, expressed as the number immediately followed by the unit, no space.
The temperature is 6°C
